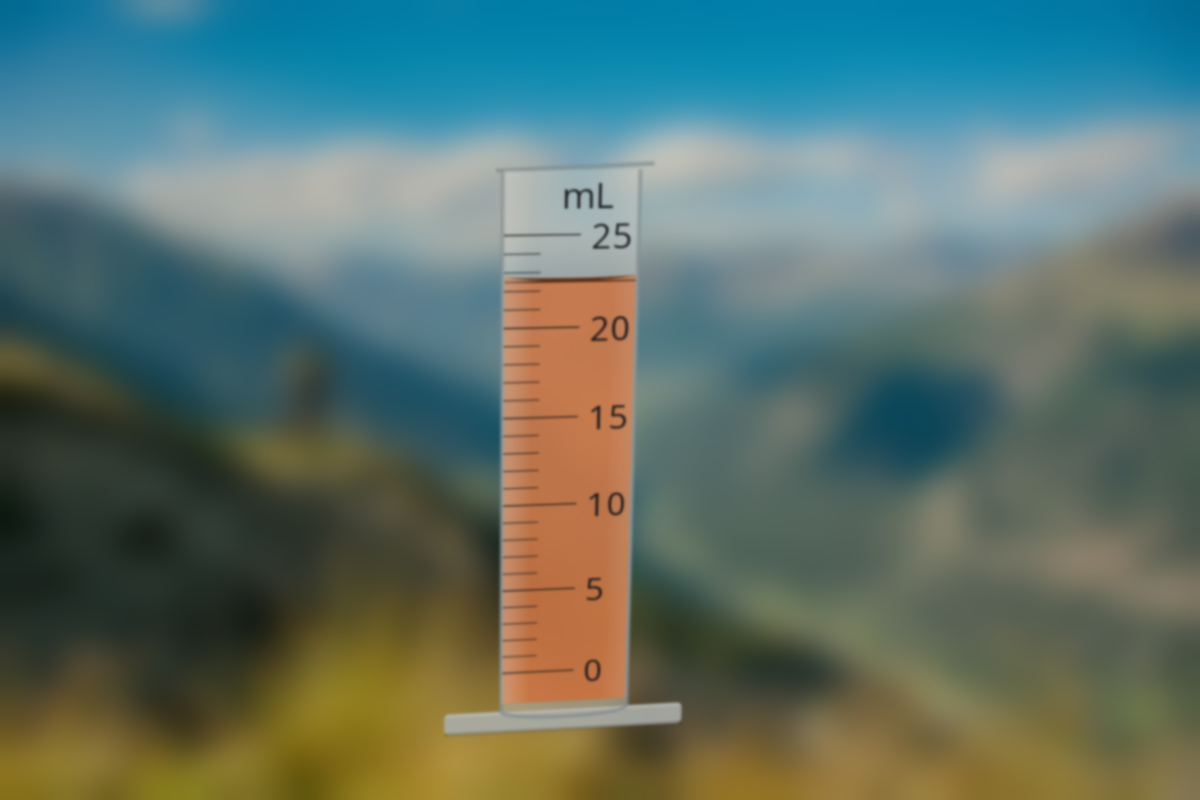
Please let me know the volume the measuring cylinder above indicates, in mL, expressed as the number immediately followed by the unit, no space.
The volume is 22.5mL
